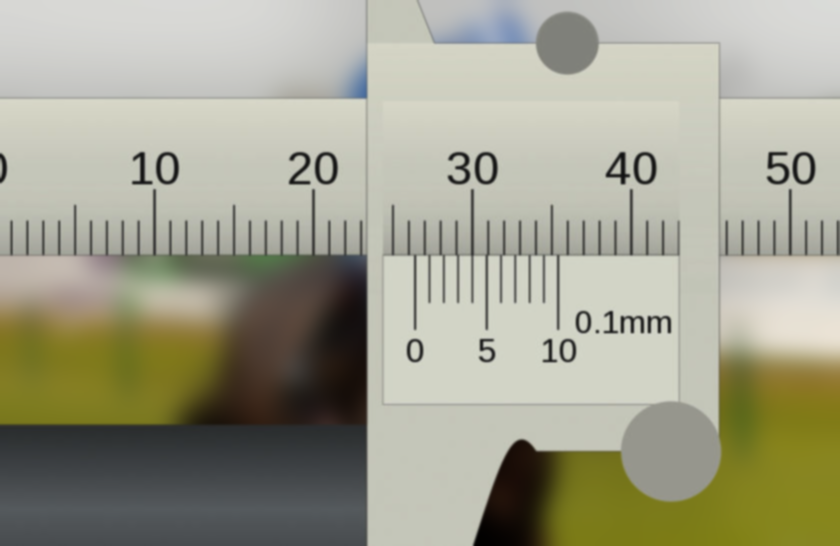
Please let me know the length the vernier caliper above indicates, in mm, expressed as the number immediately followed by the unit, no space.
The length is 26.4mm
